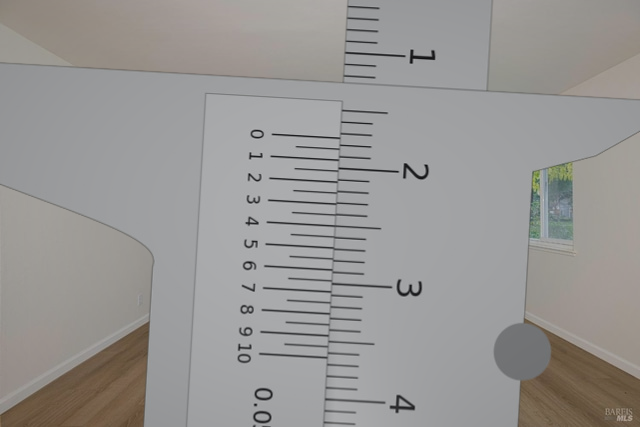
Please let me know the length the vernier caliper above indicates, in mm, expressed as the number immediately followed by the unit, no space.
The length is 17.4mm
